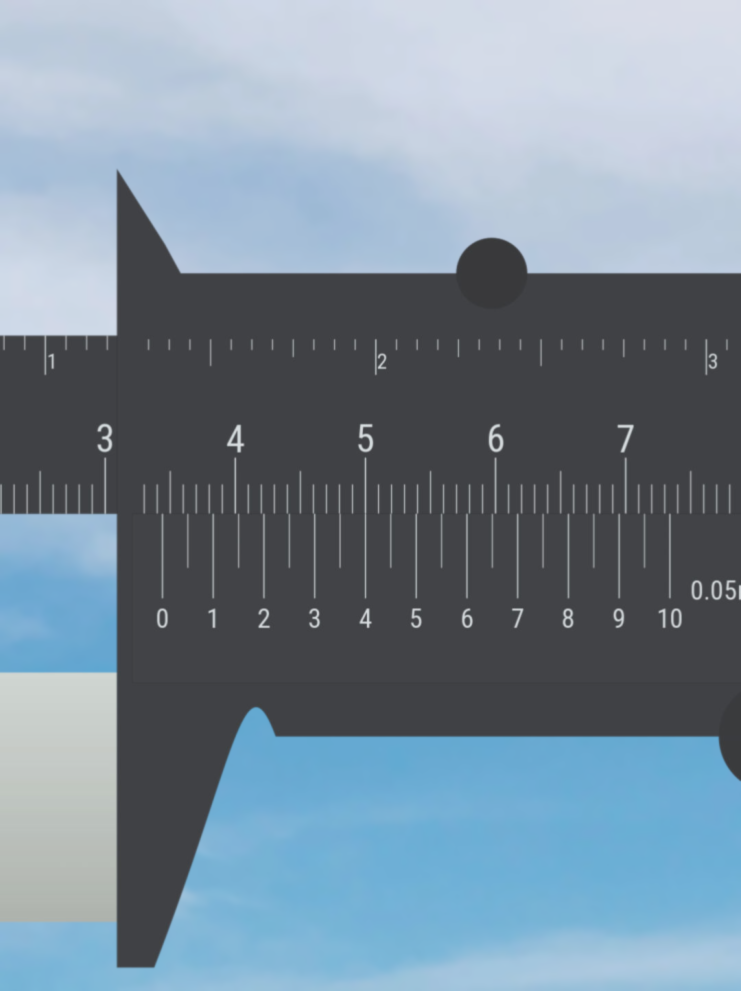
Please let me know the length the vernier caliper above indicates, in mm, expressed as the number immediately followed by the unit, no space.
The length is 34.4mm
